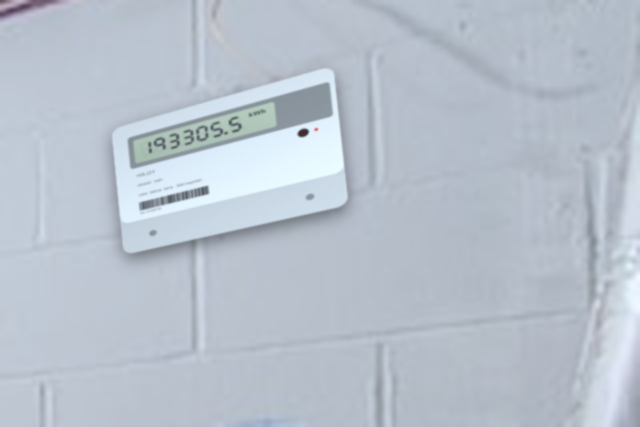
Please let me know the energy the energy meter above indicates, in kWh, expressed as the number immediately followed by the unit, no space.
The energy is 193305.5kWh
